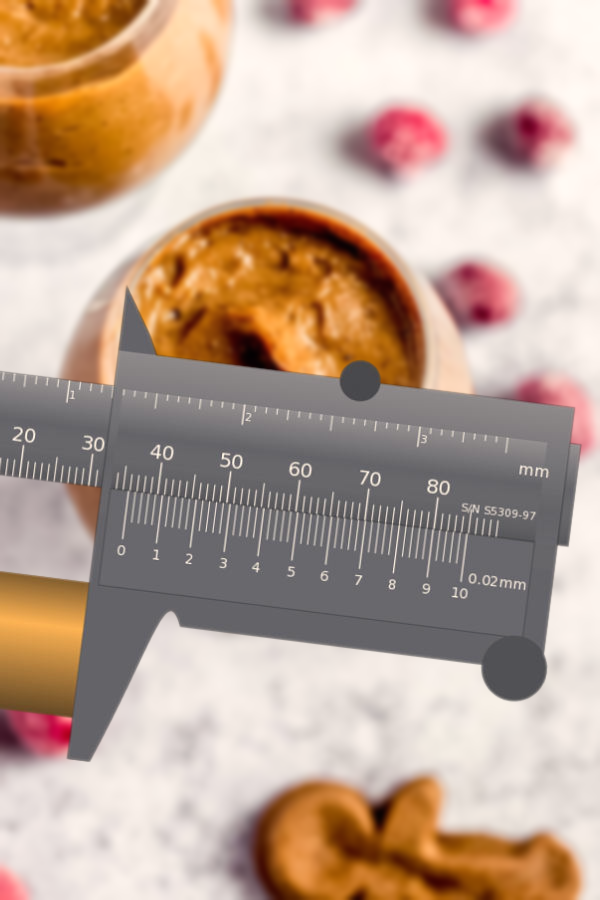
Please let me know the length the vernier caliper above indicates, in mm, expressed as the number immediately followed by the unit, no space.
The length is 35.8mm
